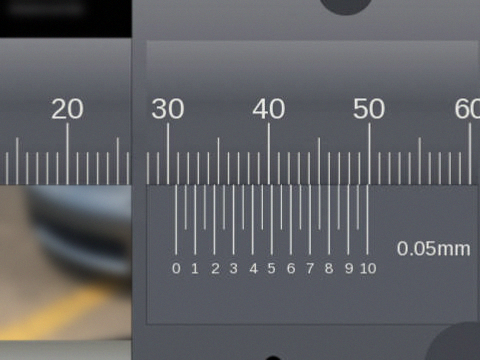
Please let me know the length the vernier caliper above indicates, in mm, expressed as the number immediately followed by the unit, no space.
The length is 30.8mm
